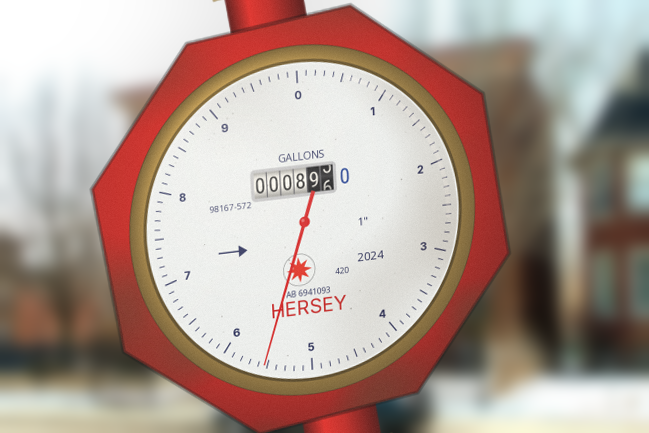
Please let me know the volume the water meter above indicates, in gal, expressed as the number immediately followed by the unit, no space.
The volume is 8955.5gal
